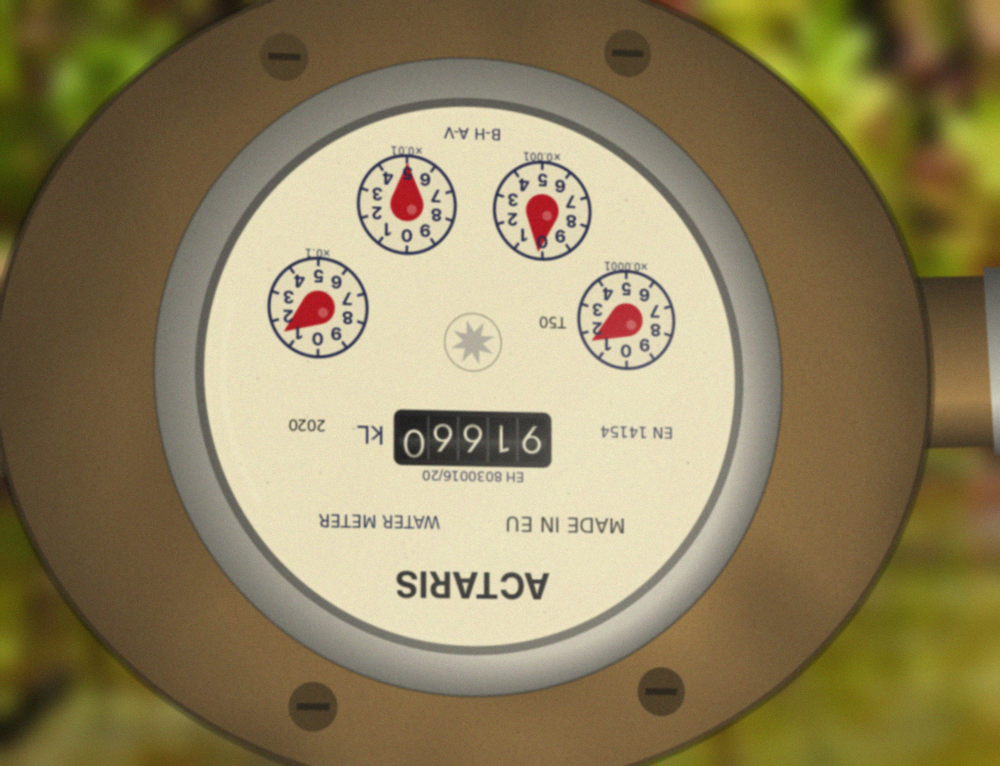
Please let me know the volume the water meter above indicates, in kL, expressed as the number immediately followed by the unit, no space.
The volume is 91660.1501kL
